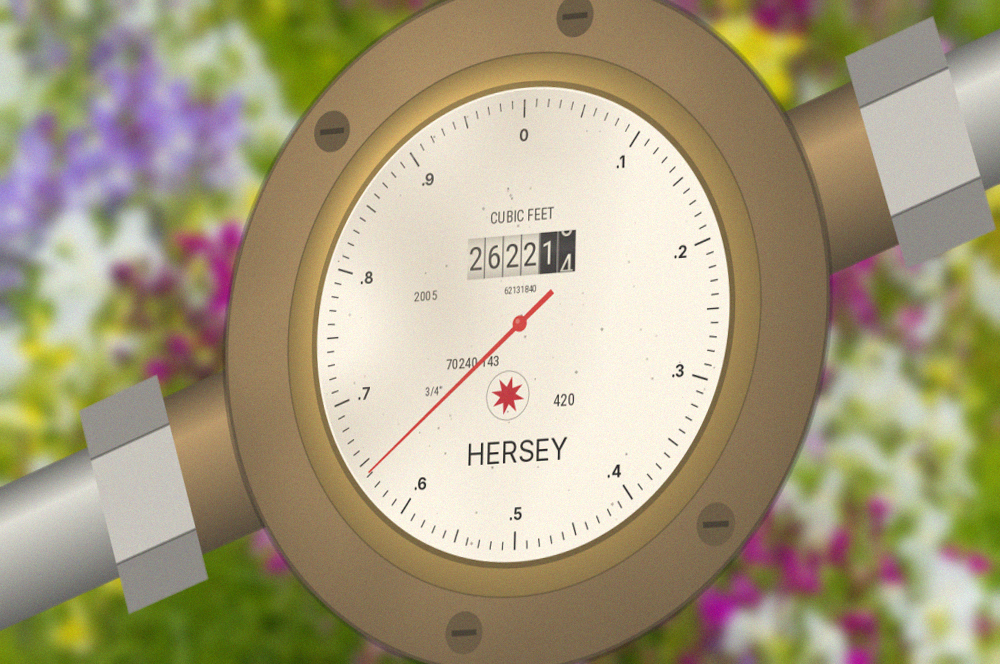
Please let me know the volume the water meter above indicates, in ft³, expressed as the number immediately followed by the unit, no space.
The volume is 262213.64ft³
